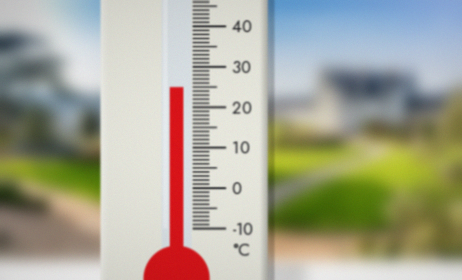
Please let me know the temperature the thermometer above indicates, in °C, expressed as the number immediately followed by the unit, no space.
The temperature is 25°C
